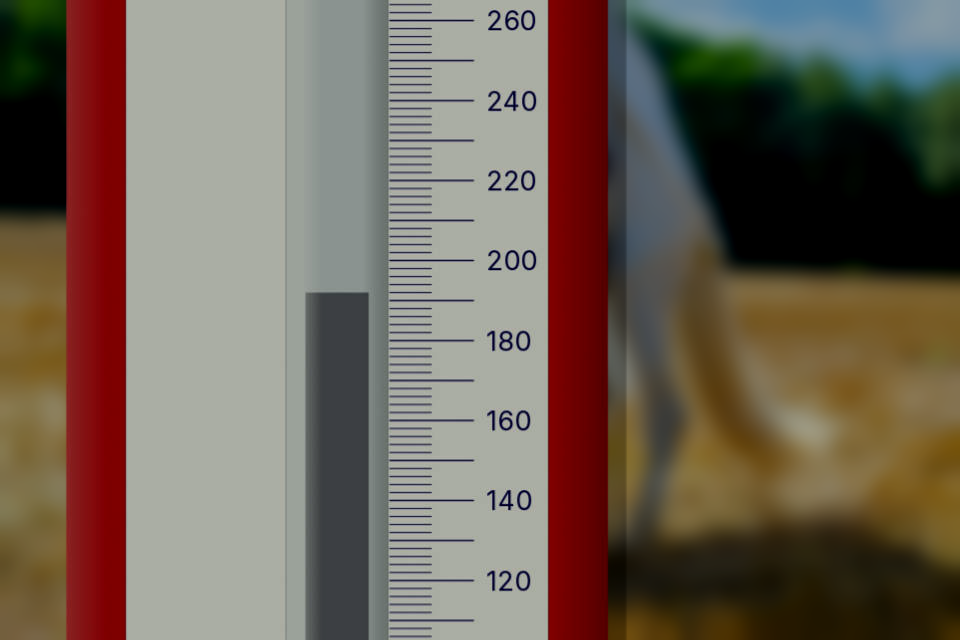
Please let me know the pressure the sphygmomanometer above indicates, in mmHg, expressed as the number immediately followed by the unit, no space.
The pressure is 192mmHg
